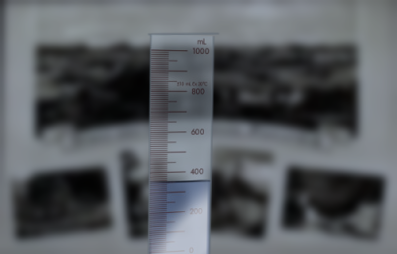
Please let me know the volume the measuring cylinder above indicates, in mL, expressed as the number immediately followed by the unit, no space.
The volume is 350mL
